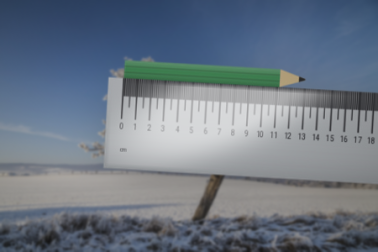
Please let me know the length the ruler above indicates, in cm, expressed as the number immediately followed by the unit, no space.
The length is 13cm
